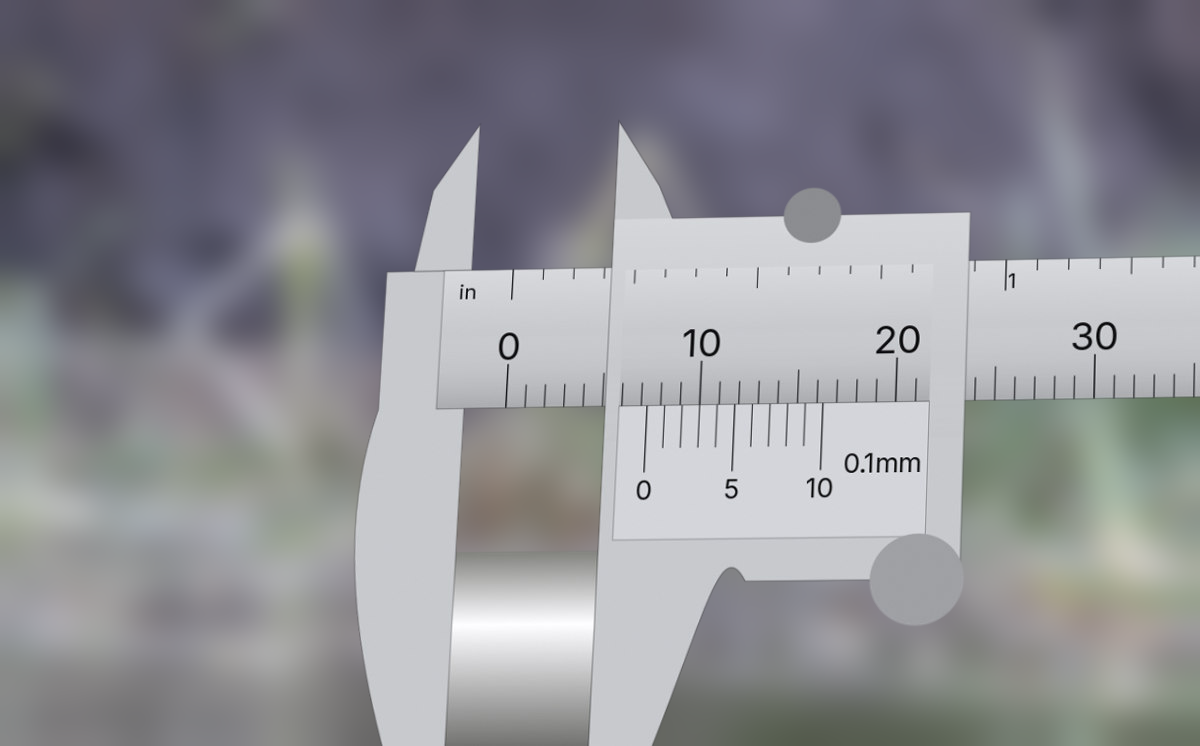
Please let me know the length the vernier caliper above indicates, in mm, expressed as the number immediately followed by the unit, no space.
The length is 7.3mm
